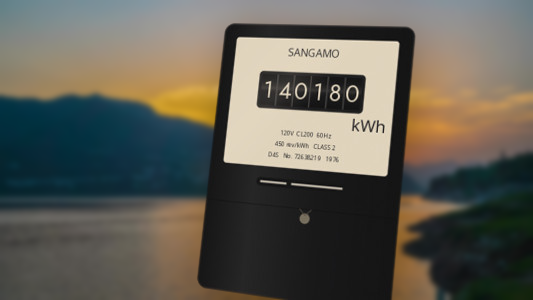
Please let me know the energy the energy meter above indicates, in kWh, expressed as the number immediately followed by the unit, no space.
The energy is 140180kWh
